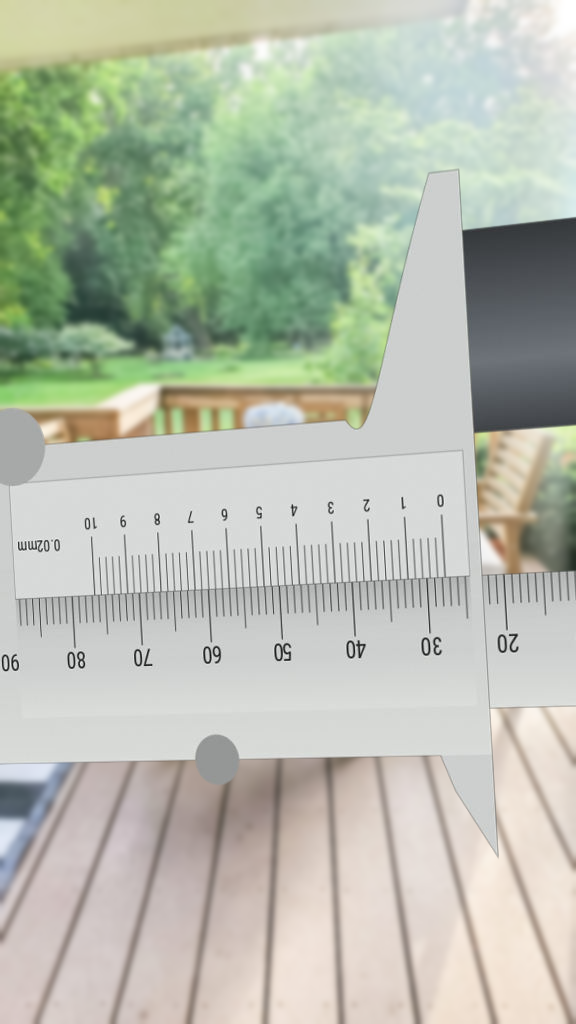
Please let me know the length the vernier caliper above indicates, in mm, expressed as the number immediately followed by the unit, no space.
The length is 27.6mm
